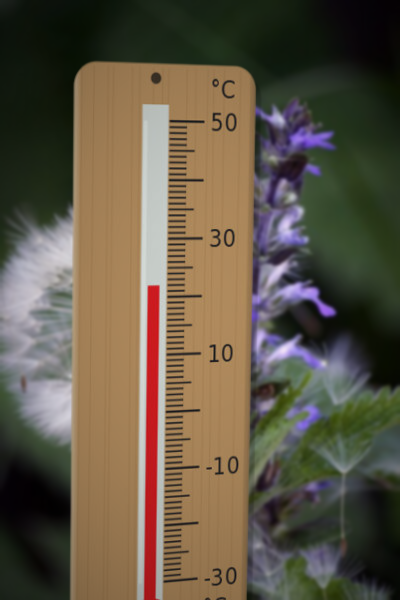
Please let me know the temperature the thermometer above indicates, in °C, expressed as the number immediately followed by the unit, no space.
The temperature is 22°C
